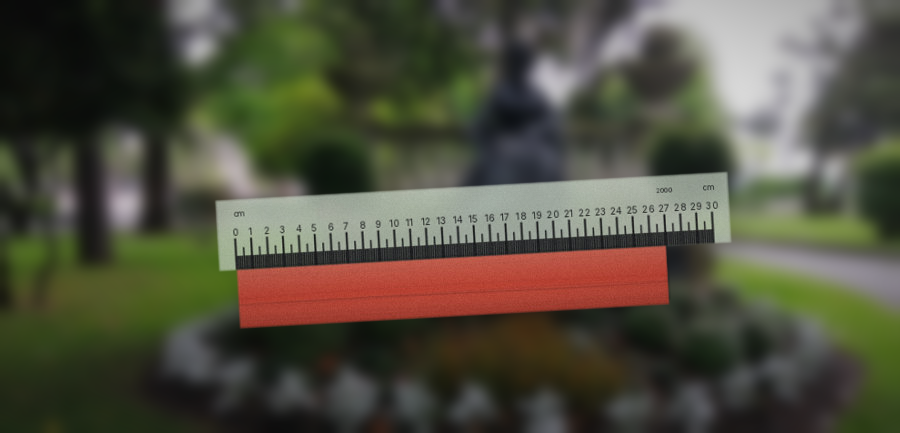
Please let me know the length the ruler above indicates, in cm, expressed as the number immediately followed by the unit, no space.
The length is 27cm
